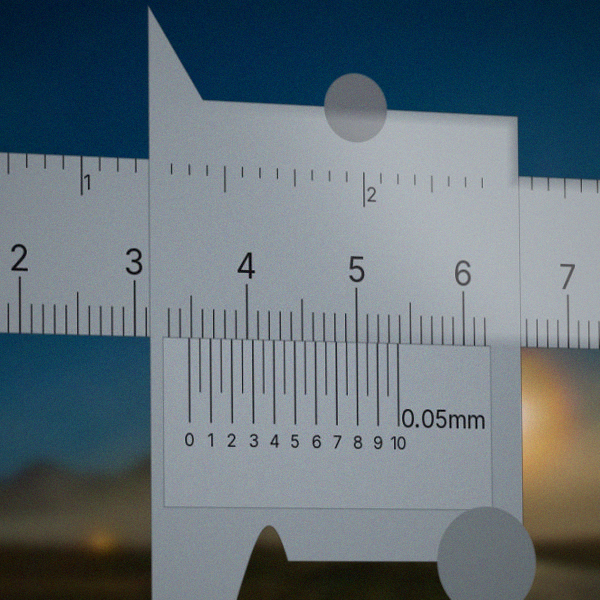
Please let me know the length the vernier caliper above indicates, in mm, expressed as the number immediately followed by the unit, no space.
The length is 34.8mm
